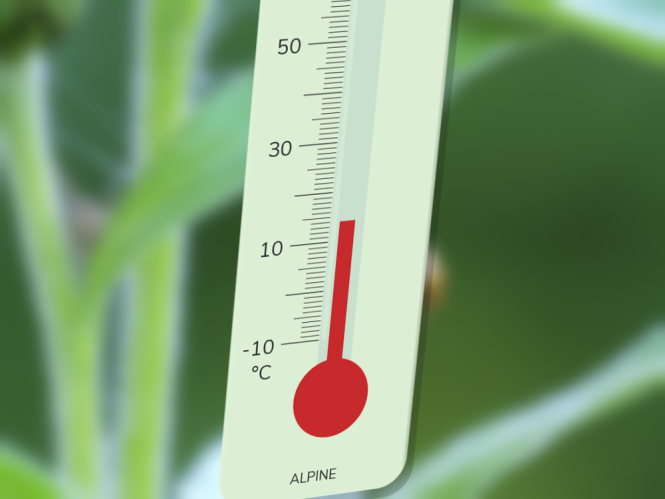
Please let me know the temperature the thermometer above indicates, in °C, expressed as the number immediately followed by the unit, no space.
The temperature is 14°C
